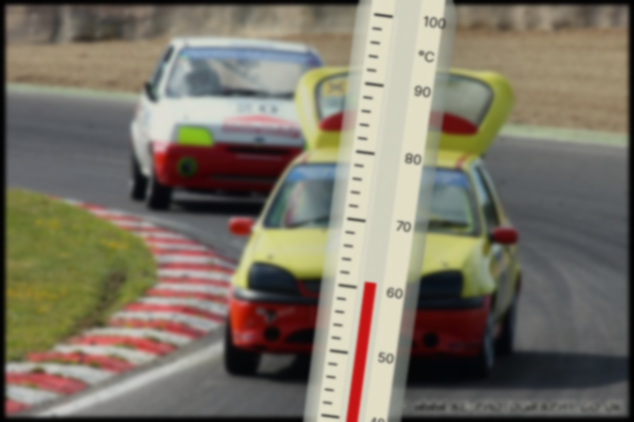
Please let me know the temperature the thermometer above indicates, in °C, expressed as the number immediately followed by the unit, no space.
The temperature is 61°C
